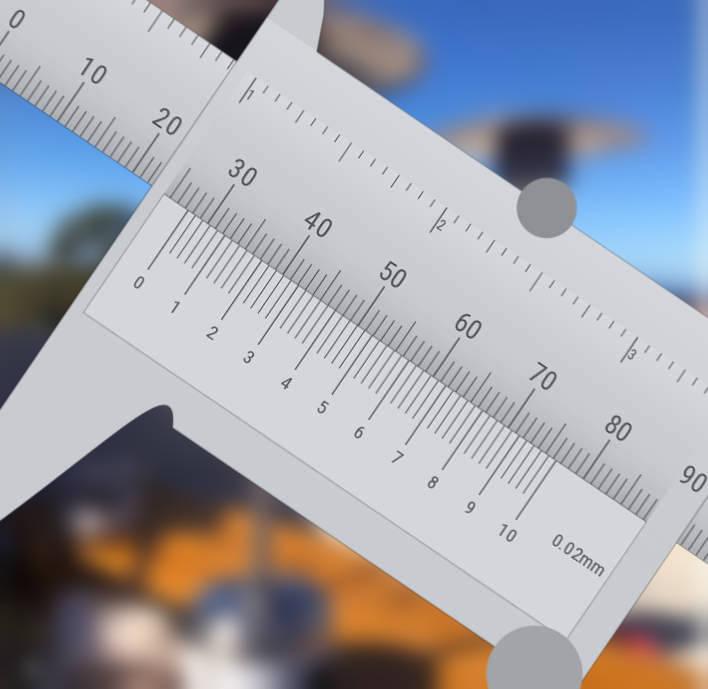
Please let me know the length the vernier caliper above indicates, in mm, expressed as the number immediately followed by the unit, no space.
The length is 27.4mm
